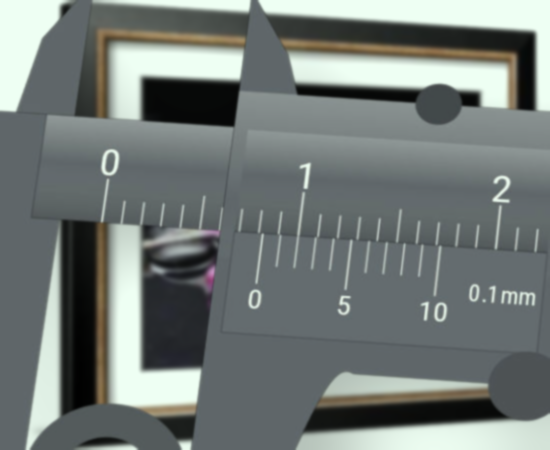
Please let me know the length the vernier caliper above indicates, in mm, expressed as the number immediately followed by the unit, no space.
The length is 8.2mm
